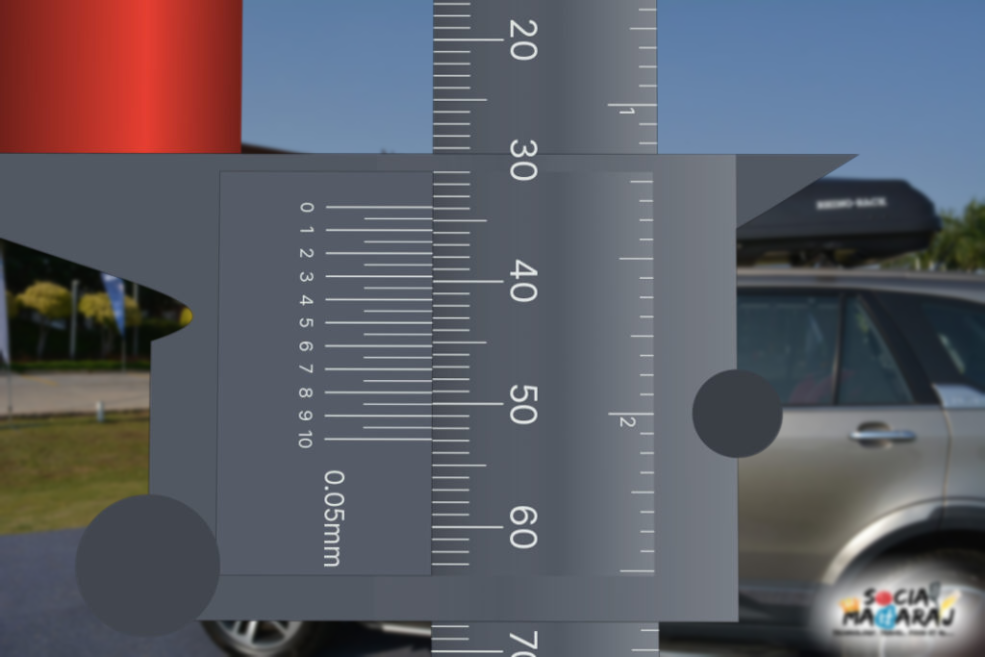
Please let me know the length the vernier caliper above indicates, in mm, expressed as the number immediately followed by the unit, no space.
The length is 33.9mm
